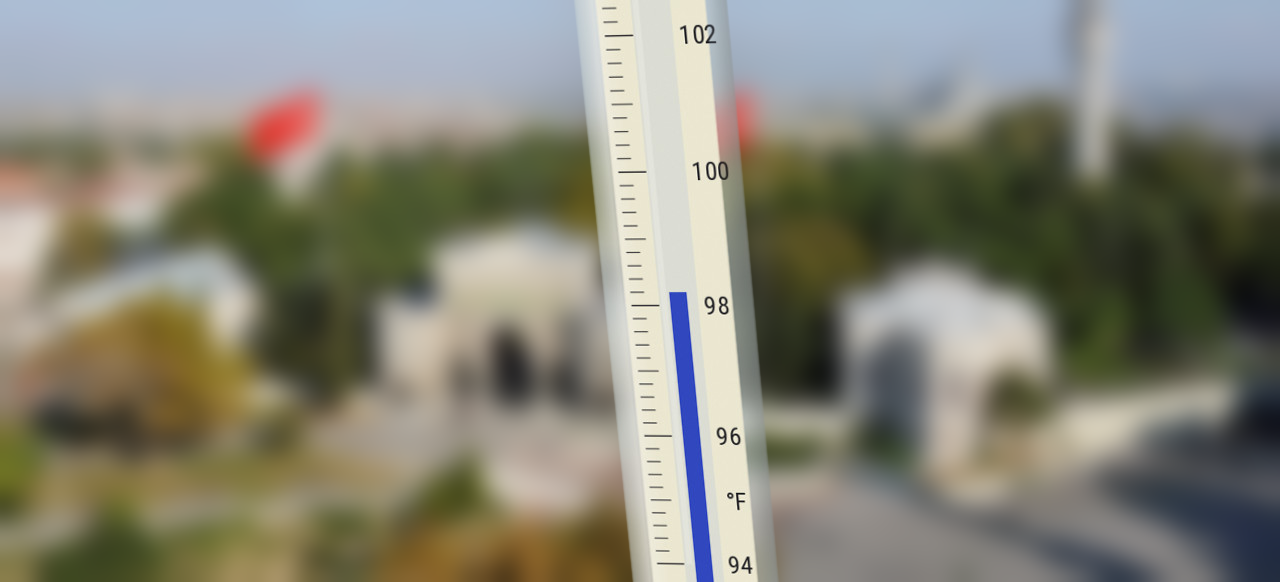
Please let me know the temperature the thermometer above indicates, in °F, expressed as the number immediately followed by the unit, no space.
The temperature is 98.2°F
